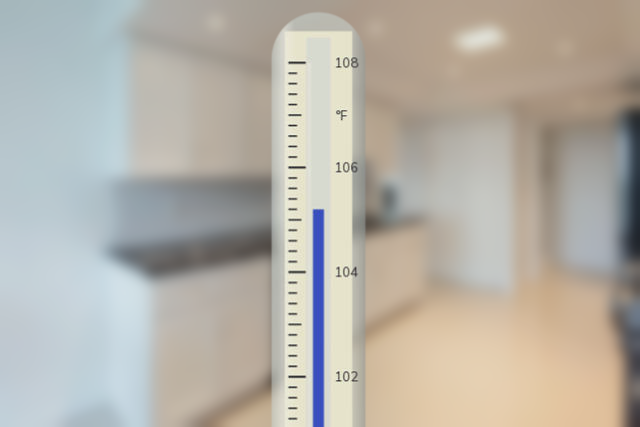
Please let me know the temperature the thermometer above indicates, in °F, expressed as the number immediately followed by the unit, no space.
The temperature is 105.2°F
